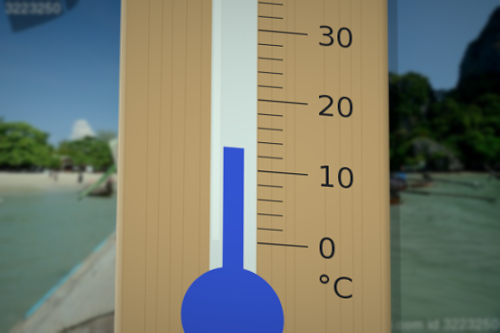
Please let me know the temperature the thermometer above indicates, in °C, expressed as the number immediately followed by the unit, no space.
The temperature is 13°C
